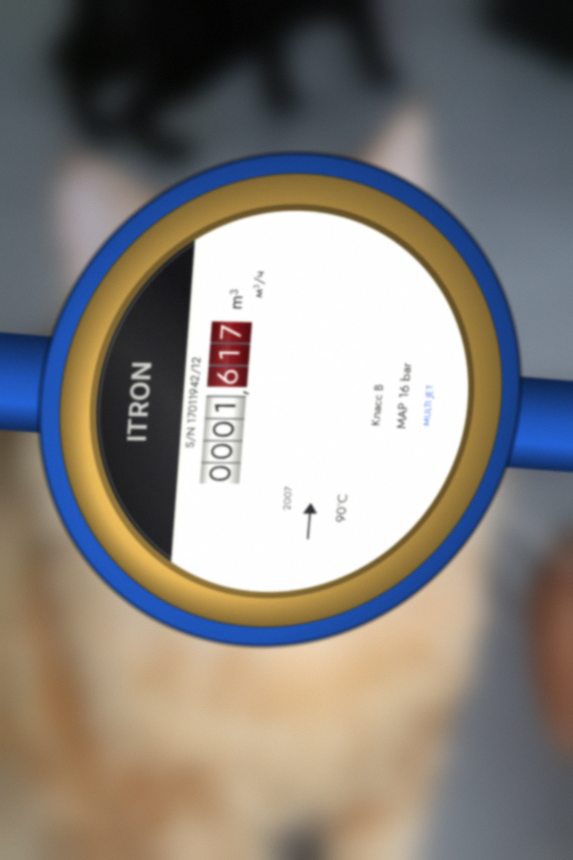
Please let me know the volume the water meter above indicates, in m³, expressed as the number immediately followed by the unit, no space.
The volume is 1.617m³
